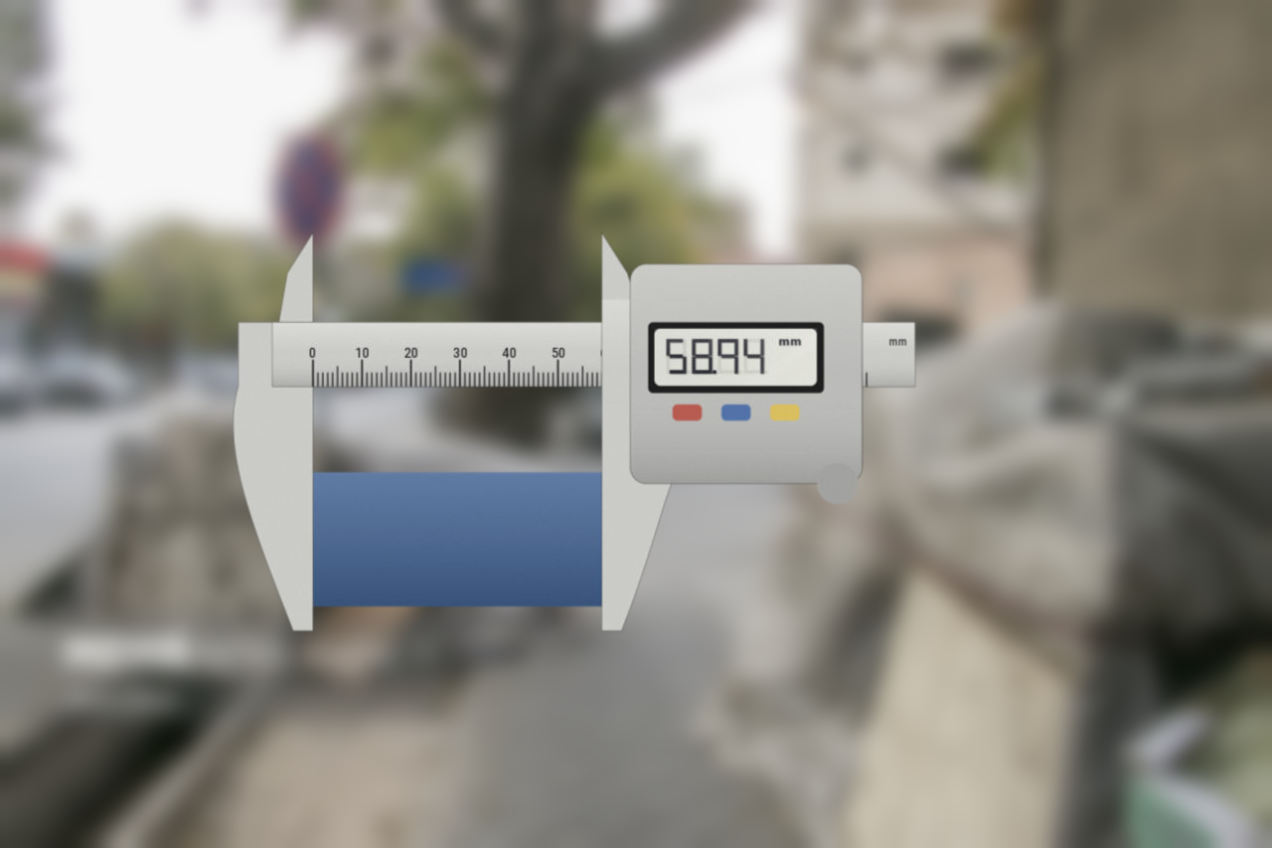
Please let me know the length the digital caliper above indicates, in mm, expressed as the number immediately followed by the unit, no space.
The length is 58.94mm
